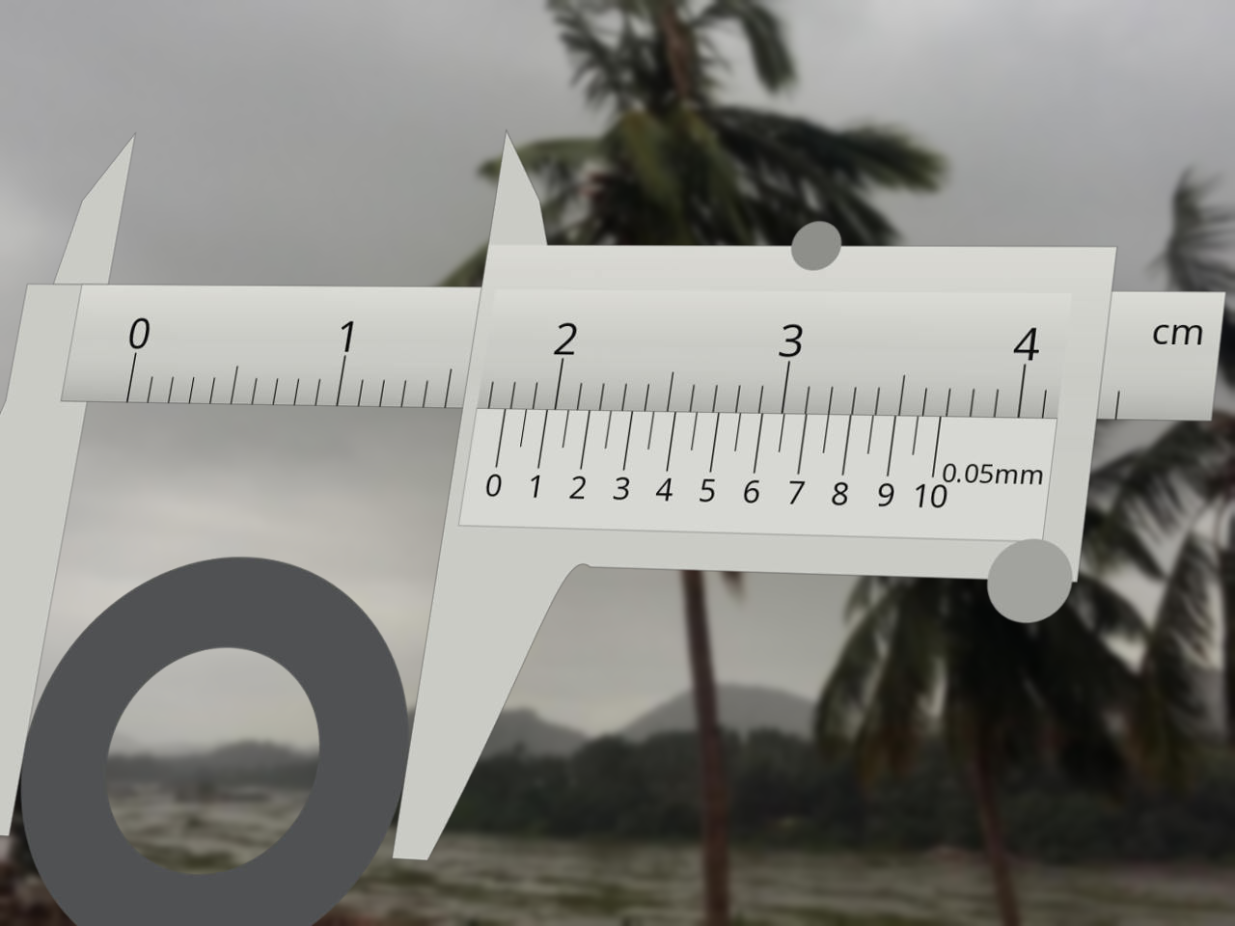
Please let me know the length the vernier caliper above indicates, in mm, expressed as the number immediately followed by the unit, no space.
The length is 17.75mm
